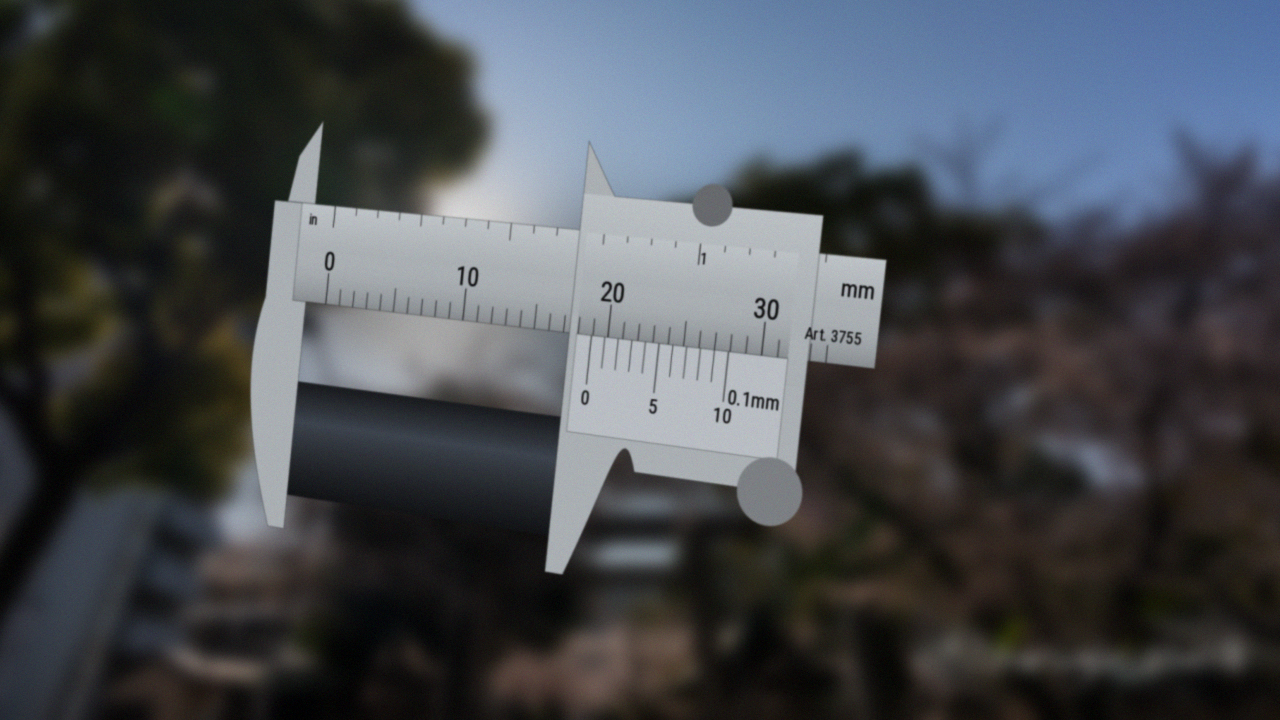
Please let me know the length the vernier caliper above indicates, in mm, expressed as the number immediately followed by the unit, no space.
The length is 18.9mm
